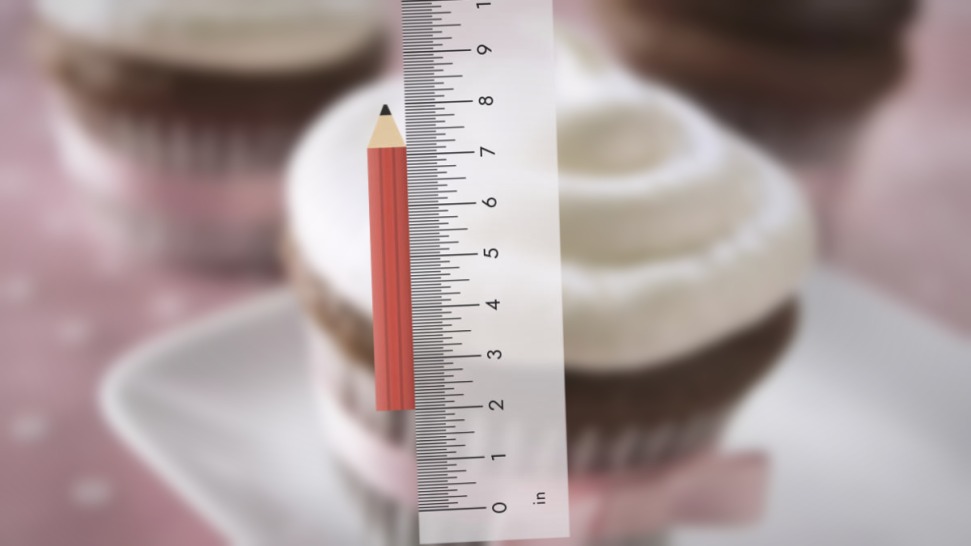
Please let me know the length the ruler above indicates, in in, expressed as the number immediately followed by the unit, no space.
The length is 6in
